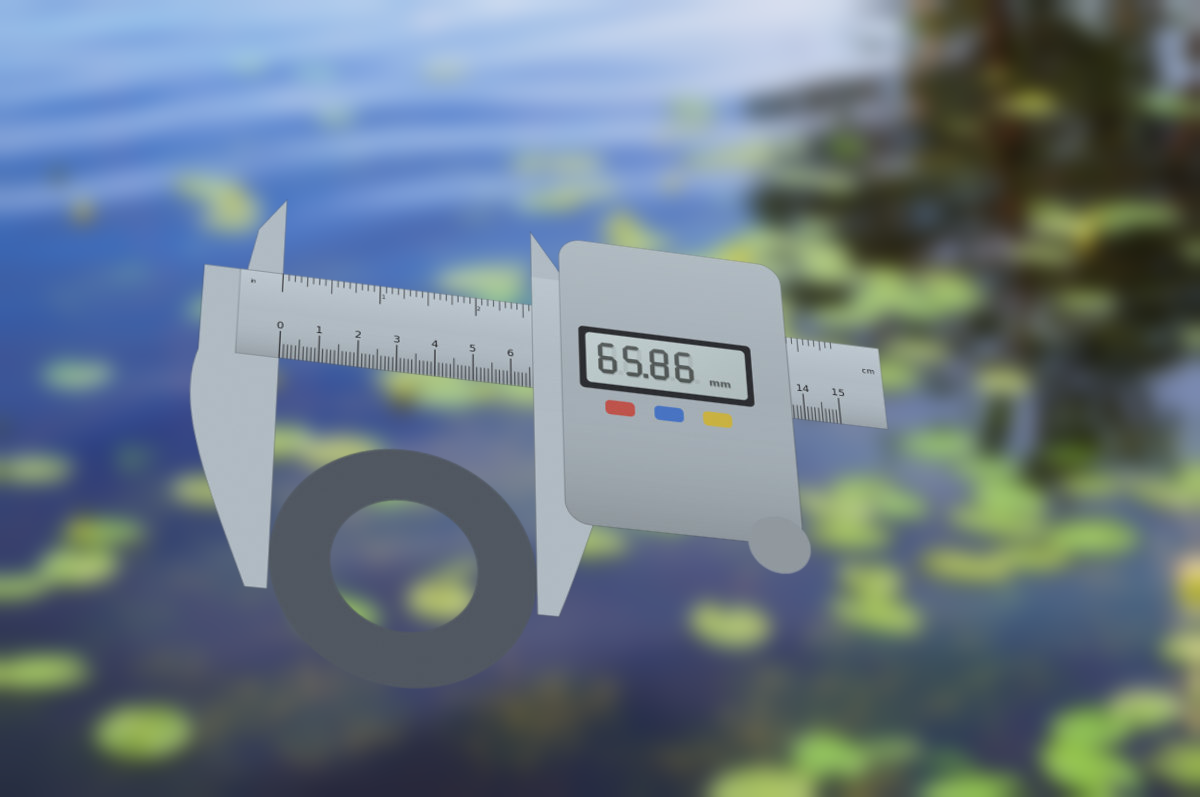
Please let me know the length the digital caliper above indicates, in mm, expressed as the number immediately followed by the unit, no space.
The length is 65.86mm
